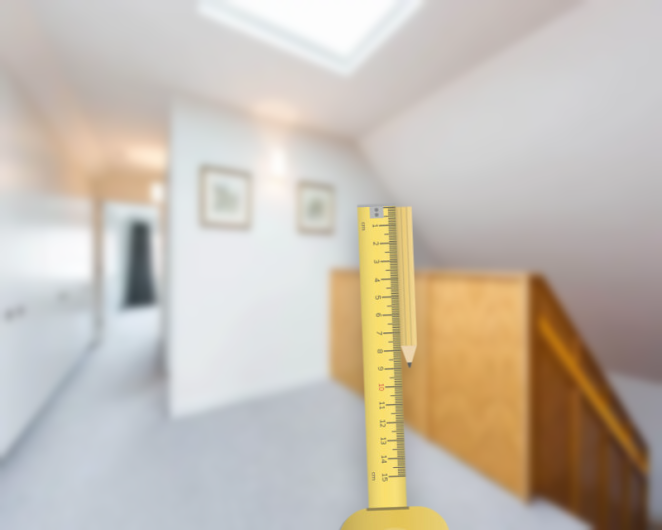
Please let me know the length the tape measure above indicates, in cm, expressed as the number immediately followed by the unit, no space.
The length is 9cm
